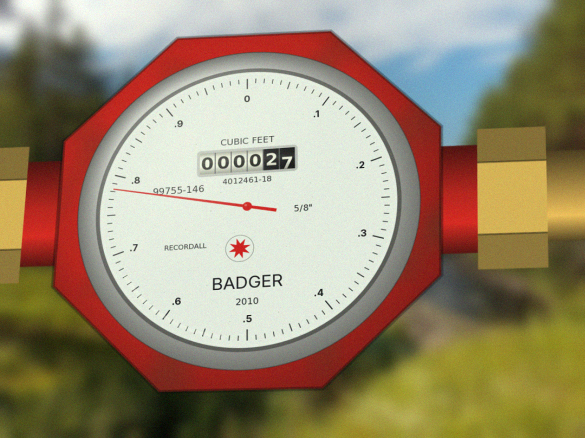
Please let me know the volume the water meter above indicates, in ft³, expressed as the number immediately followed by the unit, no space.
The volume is 26.78ft³
